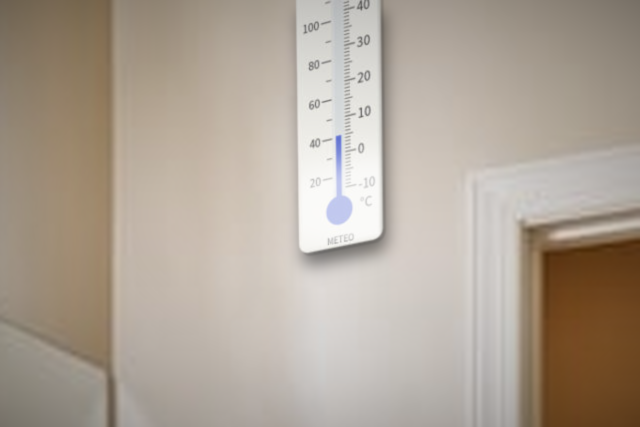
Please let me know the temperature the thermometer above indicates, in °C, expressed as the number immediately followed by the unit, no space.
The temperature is 5°C
